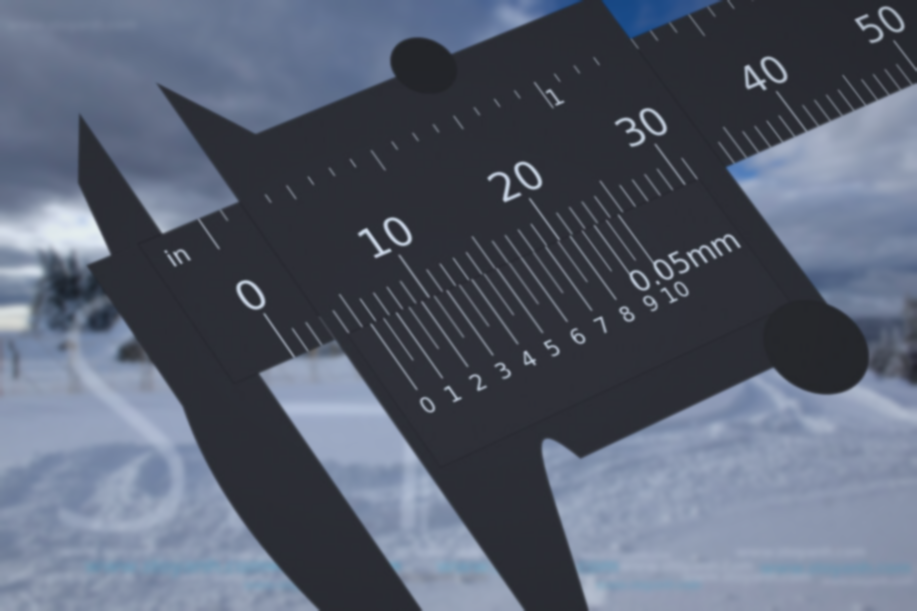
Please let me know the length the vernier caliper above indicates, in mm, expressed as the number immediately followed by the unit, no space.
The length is 5.6mm
